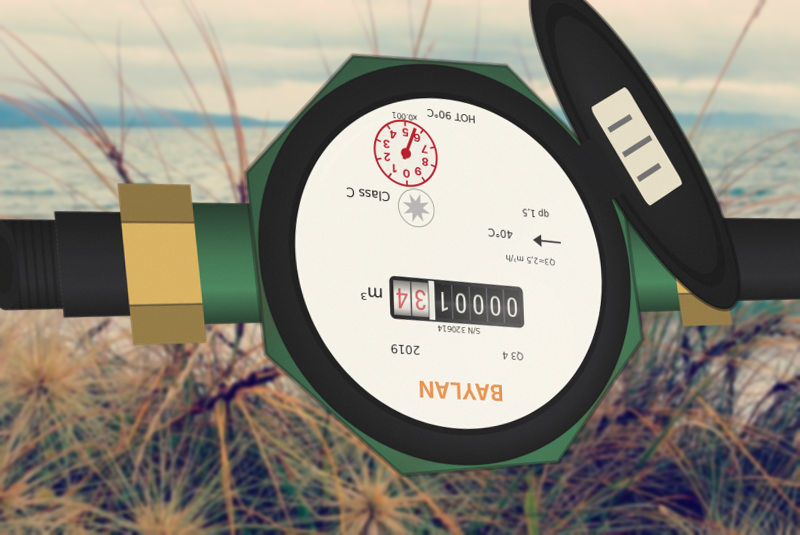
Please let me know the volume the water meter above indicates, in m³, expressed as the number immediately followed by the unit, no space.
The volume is 1.345m³
